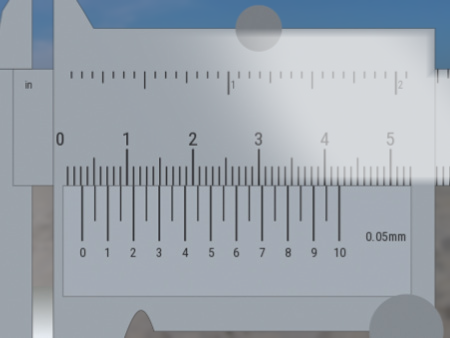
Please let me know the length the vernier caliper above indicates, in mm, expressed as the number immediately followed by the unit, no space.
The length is 3.2mm
